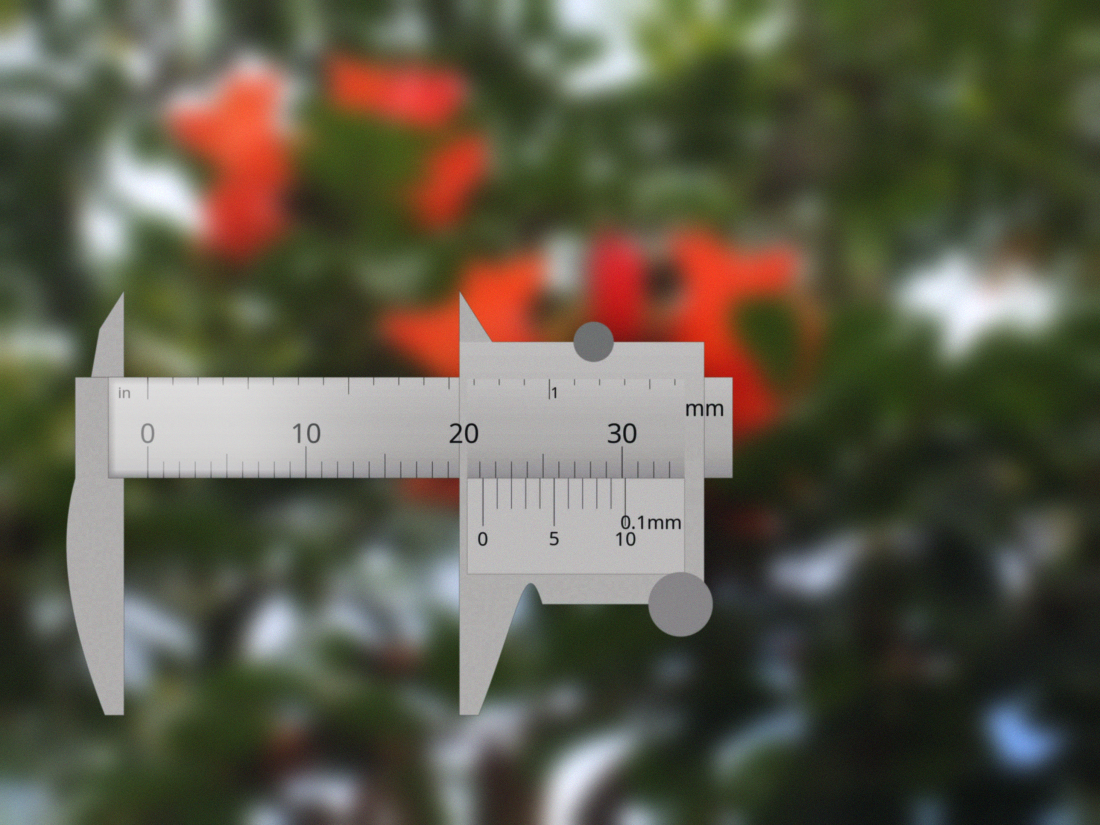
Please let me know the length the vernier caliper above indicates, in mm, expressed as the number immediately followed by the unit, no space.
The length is 21.2mm
